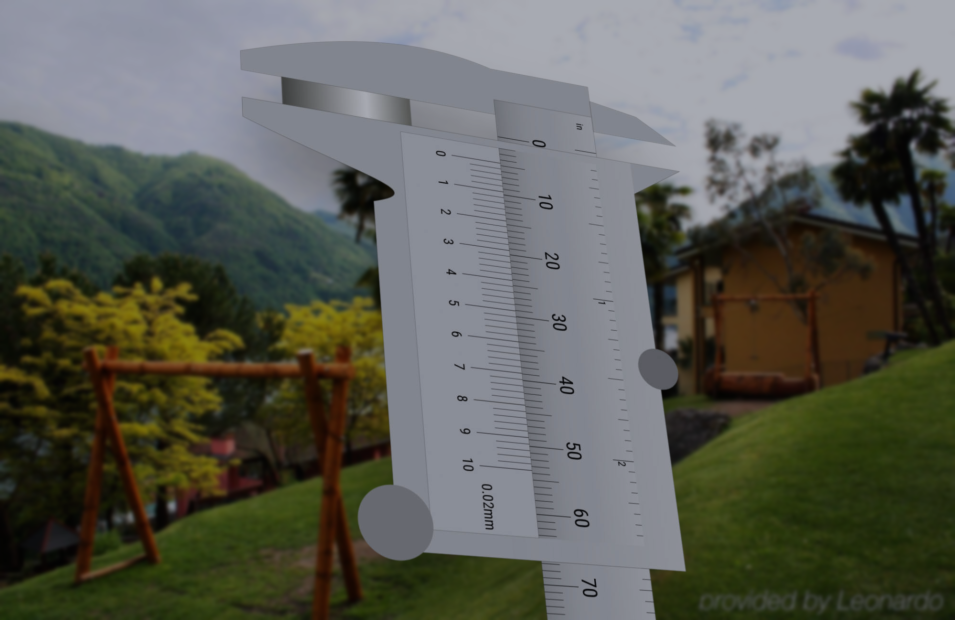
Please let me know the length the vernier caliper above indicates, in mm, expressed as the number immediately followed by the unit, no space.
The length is 4.6mm
